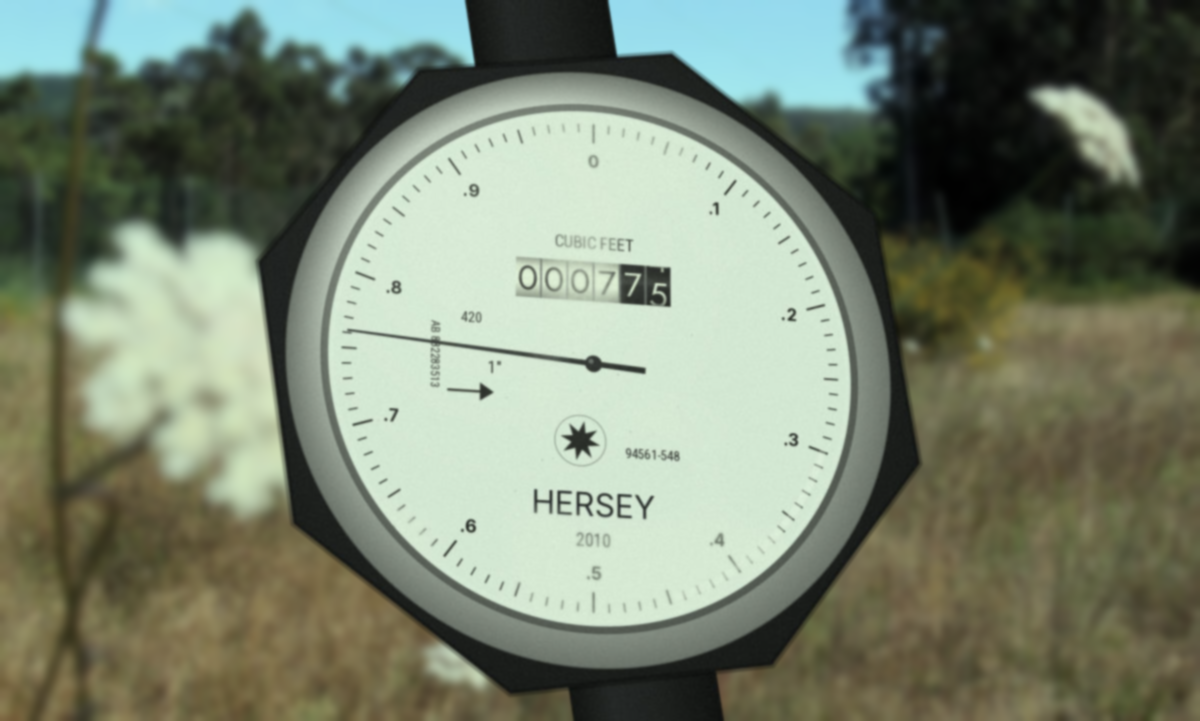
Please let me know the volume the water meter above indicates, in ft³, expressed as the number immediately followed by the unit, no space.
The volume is 774.76ft³
